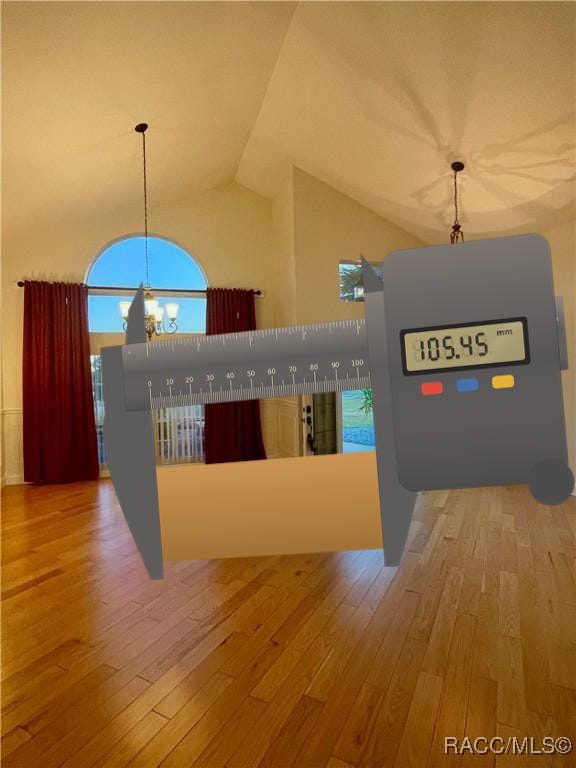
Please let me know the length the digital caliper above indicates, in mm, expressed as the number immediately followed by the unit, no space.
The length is 105.45mm
